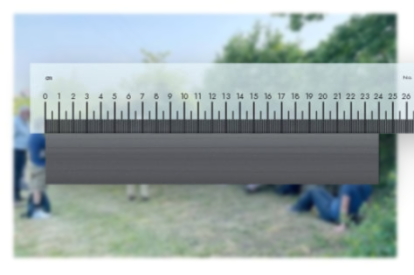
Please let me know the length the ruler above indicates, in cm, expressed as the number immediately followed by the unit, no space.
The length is 24cm
